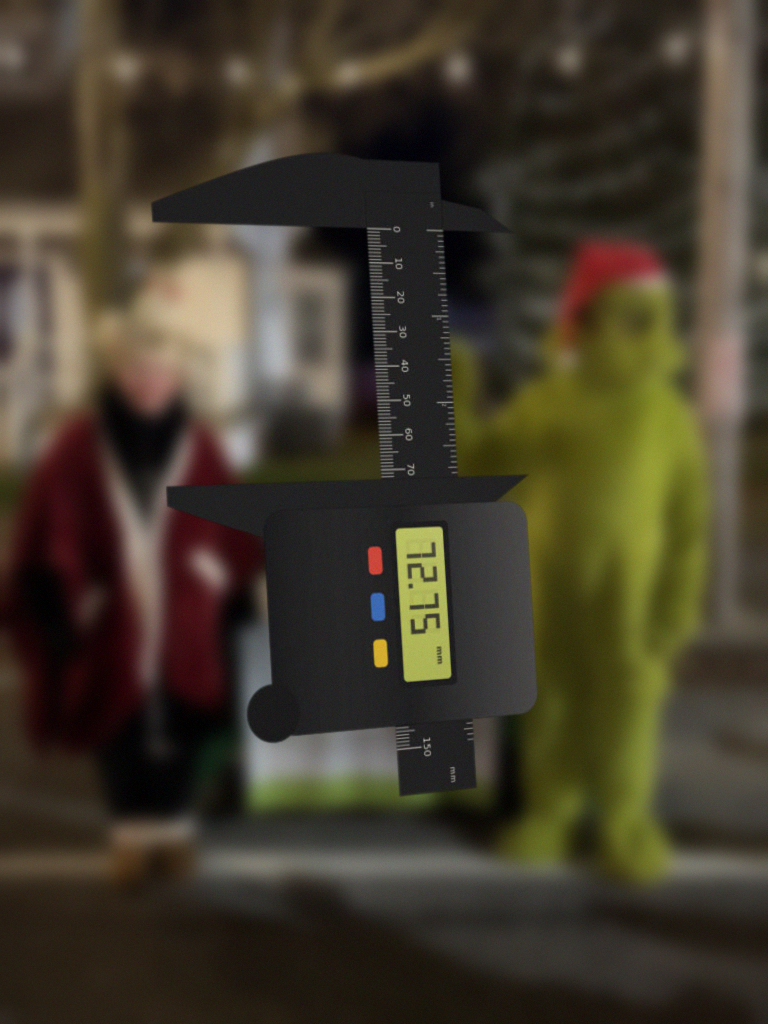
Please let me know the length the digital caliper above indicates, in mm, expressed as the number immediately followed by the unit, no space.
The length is 72.75mm
